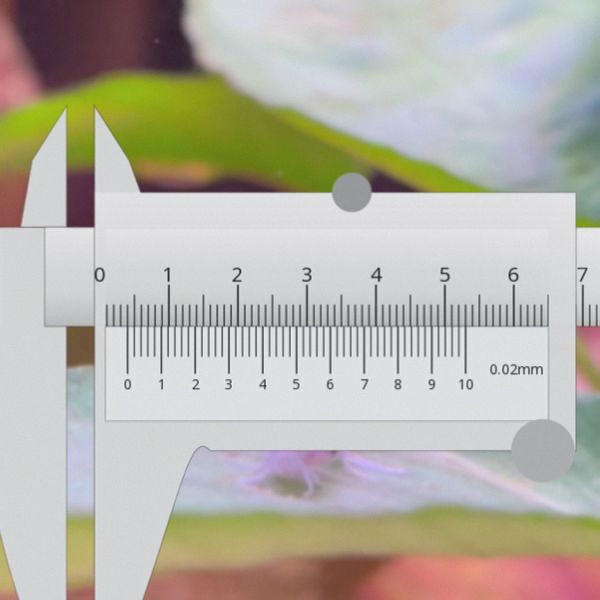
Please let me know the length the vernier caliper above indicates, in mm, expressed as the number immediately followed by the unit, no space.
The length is 4.0mm
